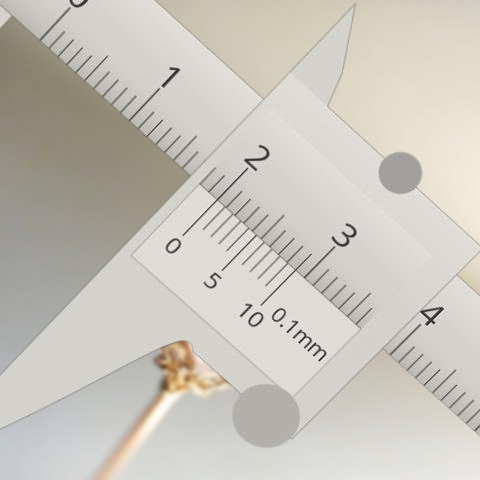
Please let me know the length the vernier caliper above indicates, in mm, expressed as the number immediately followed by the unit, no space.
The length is 20.0mm
